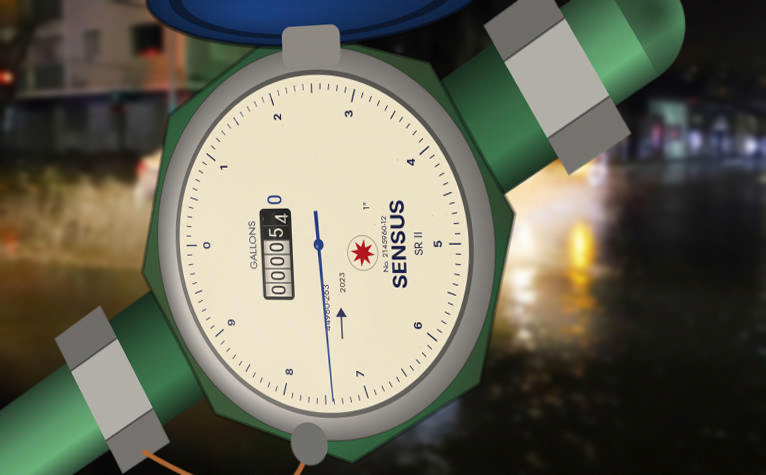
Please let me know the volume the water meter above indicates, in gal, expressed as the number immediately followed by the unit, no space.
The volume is 537.4gal
